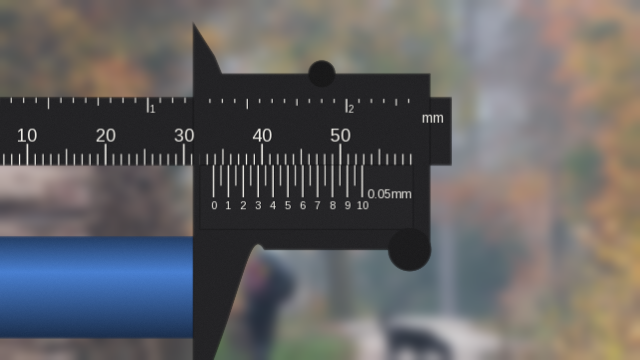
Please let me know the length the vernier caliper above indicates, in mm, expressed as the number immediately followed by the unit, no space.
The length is 33.8mm
